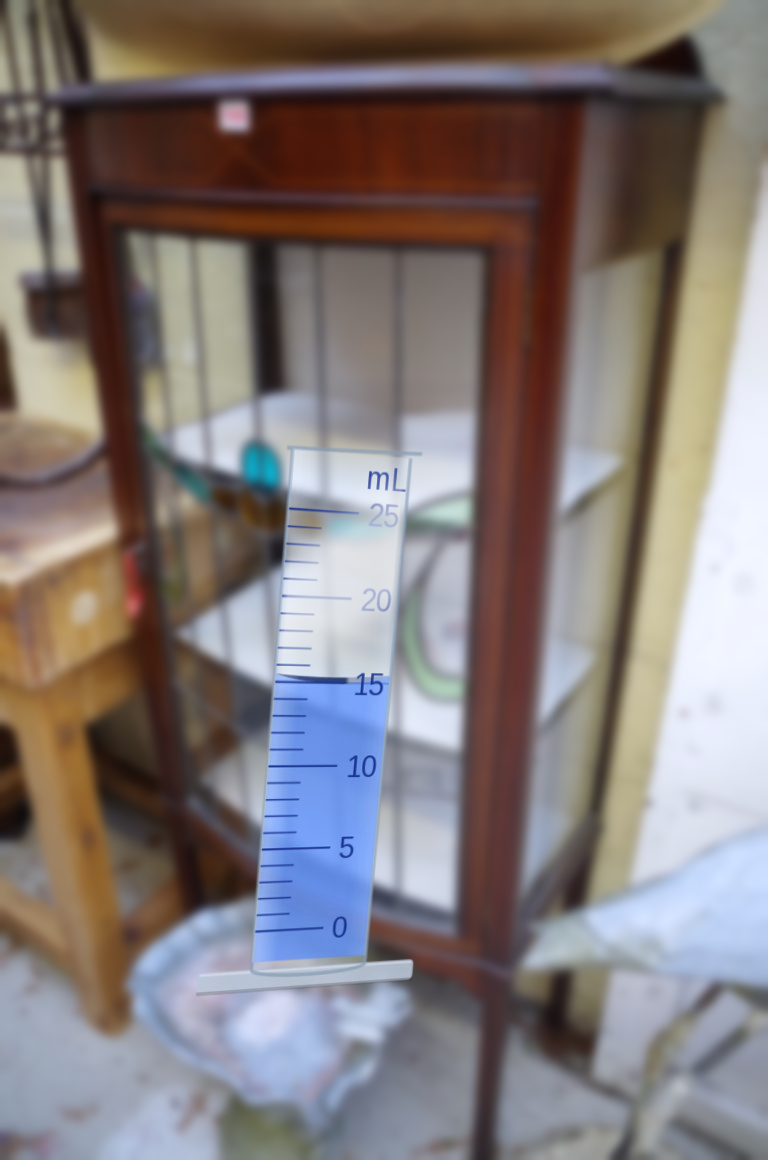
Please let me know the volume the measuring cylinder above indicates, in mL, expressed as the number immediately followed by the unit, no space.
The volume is 15mL
